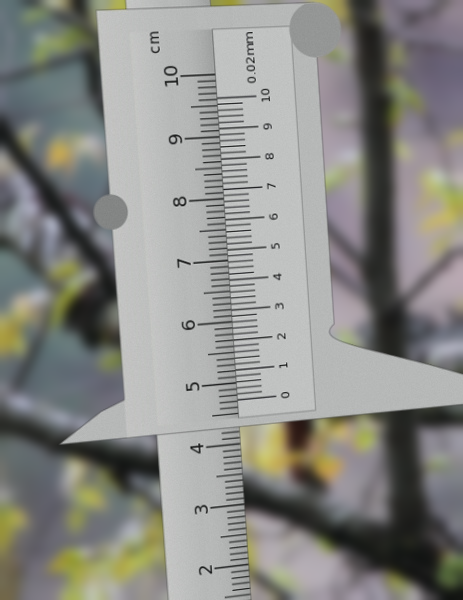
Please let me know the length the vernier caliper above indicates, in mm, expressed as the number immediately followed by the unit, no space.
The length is 47.2mm
